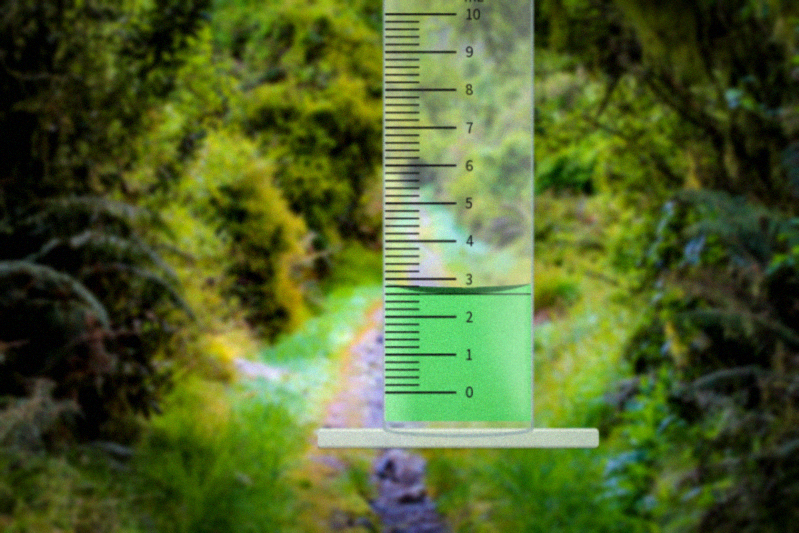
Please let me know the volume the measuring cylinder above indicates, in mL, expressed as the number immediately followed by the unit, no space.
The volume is 2.6mL
